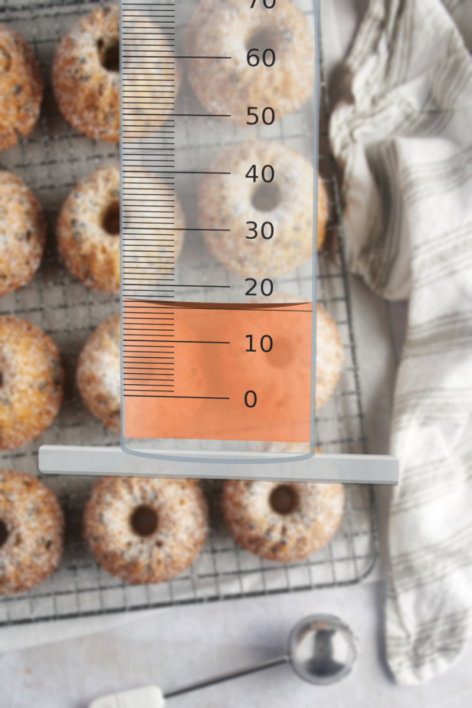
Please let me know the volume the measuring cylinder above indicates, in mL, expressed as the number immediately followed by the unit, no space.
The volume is 16mL
